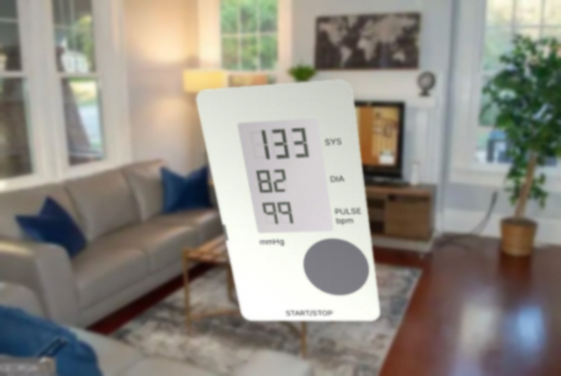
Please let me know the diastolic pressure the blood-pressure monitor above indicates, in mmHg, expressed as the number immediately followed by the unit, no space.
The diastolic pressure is 82mmHg
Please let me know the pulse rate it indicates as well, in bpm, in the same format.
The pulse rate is 99bpm
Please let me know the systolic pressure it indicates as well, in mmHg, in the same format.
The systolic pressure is 133mmHg
